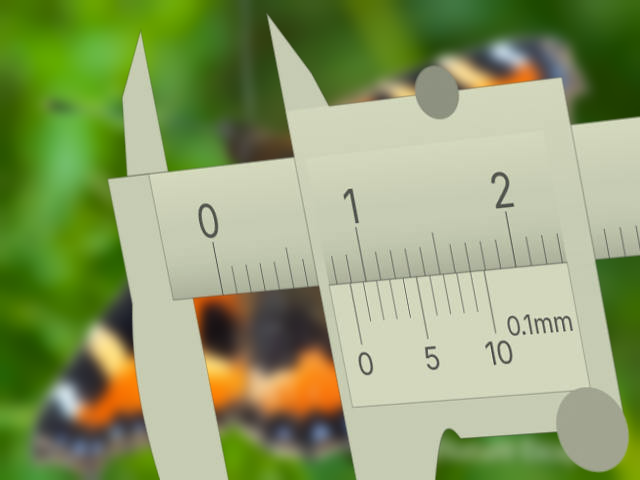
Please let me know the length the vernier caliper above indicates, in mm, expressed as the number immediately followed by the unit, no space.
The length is 8.9mm
